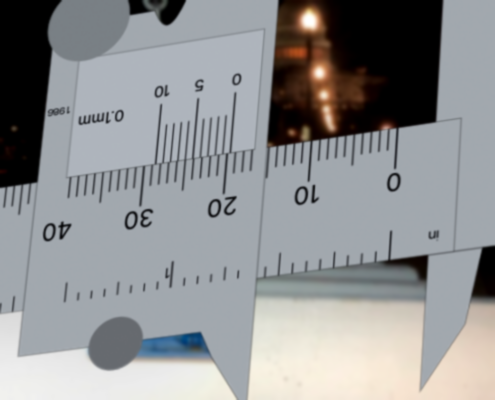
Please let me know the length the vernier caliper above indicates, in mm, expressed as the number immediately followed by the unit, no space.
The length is 19.6mm
